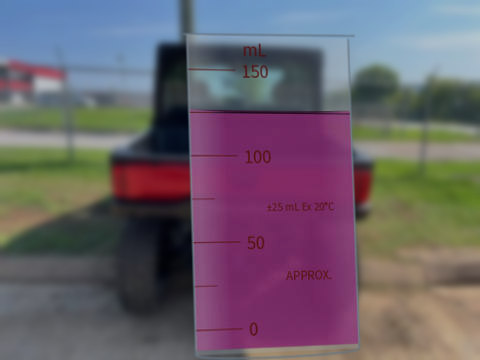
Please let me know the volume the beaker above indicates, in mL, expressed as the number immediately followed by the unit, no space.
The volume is 125mL
